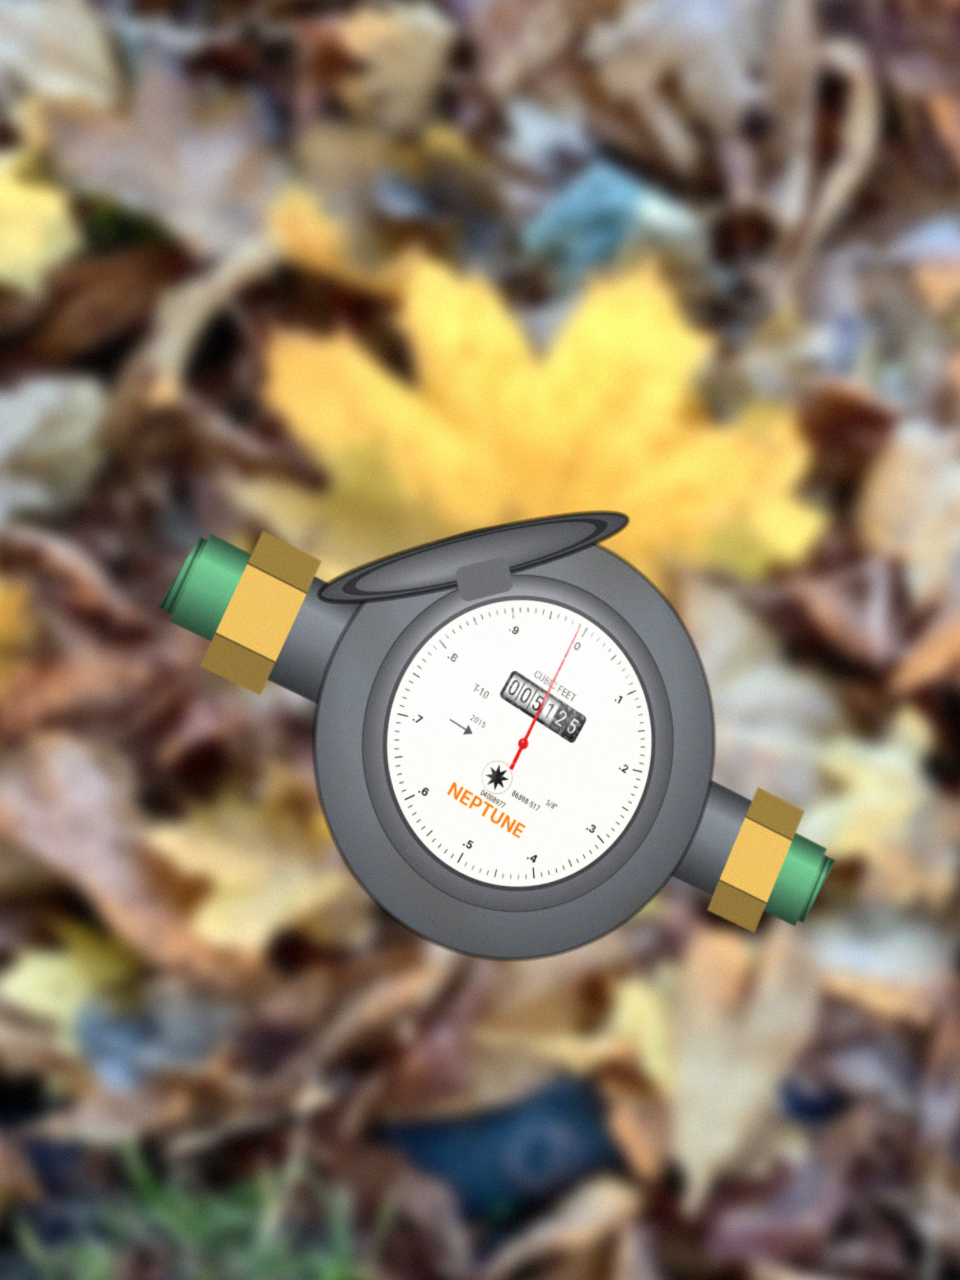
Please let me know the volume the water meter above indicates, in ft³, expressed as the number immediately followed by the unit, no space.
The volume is 5124.99ft³
